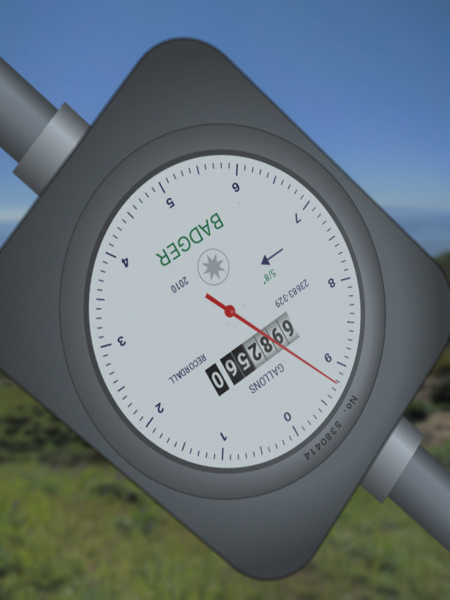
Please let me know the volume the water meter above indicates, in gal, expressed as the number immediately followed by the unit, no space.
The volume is 6982559.2gal
